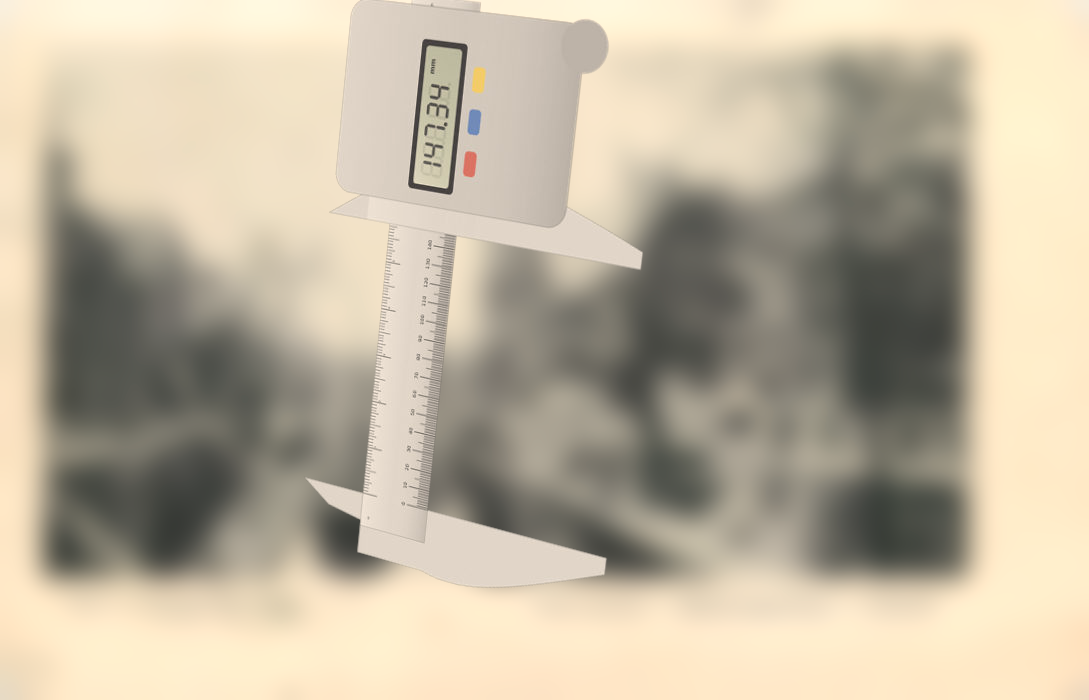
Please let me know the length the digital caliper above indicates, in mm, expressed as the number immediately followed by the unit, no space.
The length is 147.34mm
